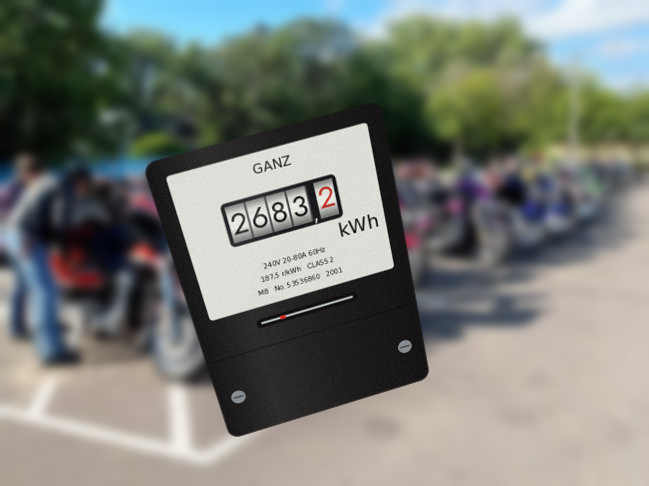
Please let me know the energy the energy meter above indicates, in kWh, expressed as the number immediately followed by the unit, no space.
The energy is 2683.2kWh
